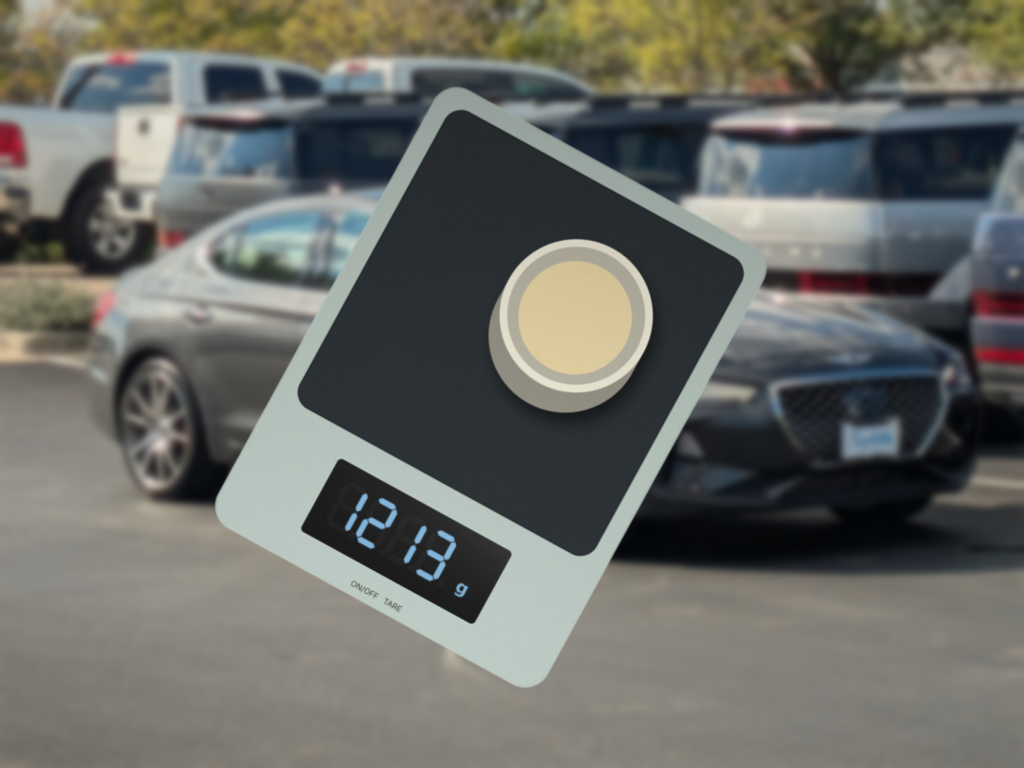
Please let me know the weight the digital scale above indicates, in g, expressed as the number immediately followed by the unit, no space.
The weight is 1213g
